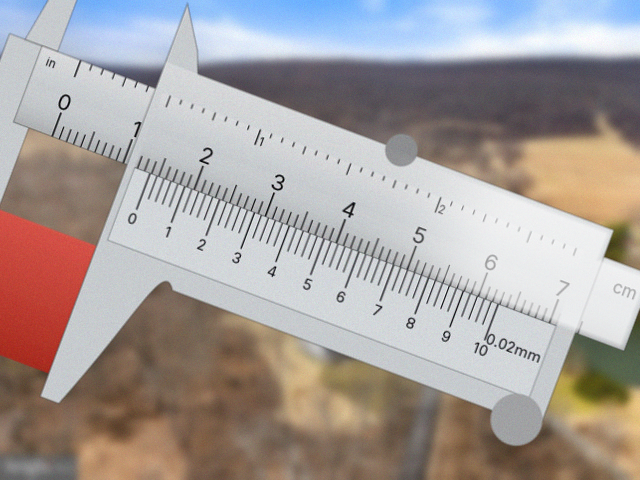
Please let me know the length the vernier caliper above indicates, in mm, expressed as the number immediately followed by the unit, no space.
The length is 13.8mm
